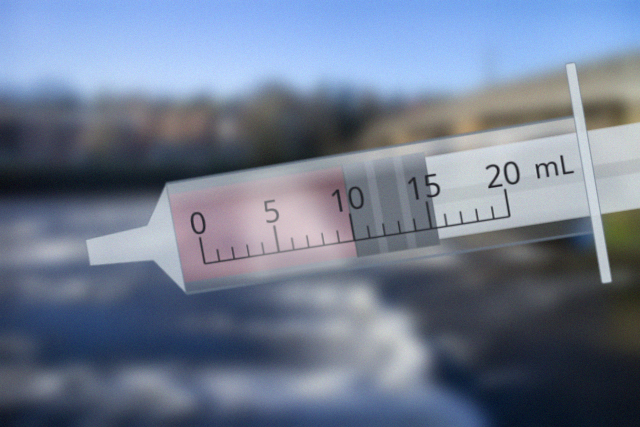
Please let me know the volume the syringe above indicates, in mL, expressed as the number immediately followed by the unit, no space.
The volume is 10mL
